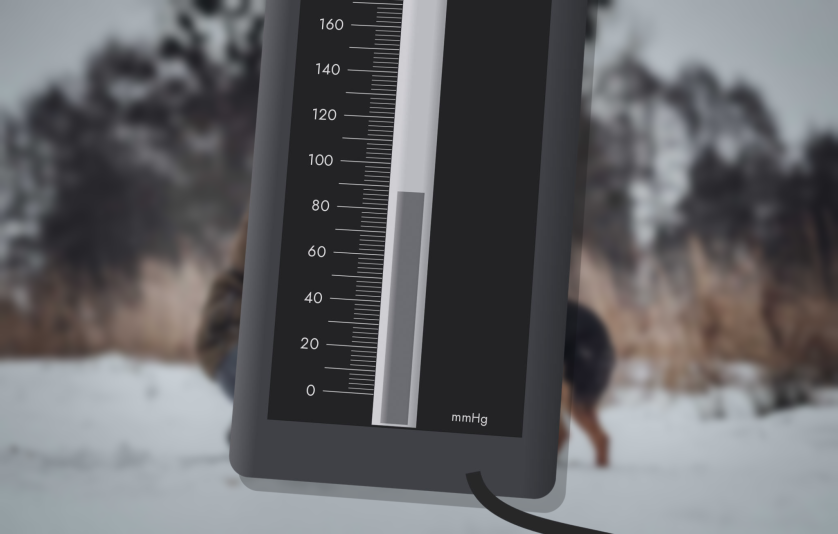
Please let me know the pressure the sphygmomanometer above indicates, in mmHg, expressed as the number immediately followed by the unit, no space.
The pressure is 88mmHg
